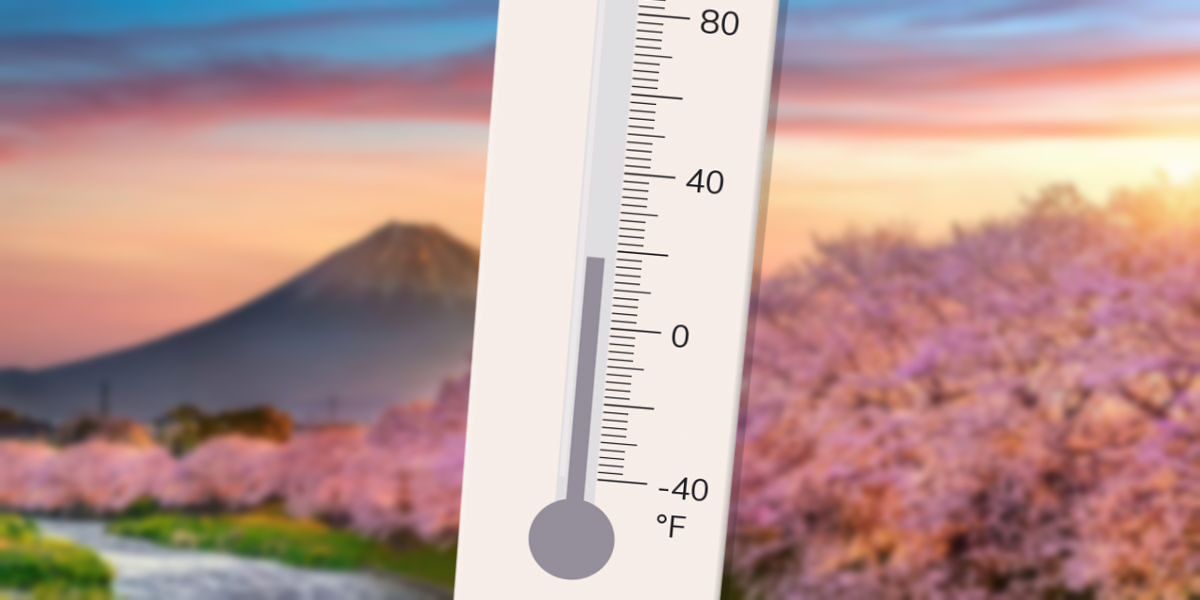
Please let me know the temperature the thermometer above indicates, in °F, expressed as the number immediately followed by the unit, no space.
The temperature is 18°F
